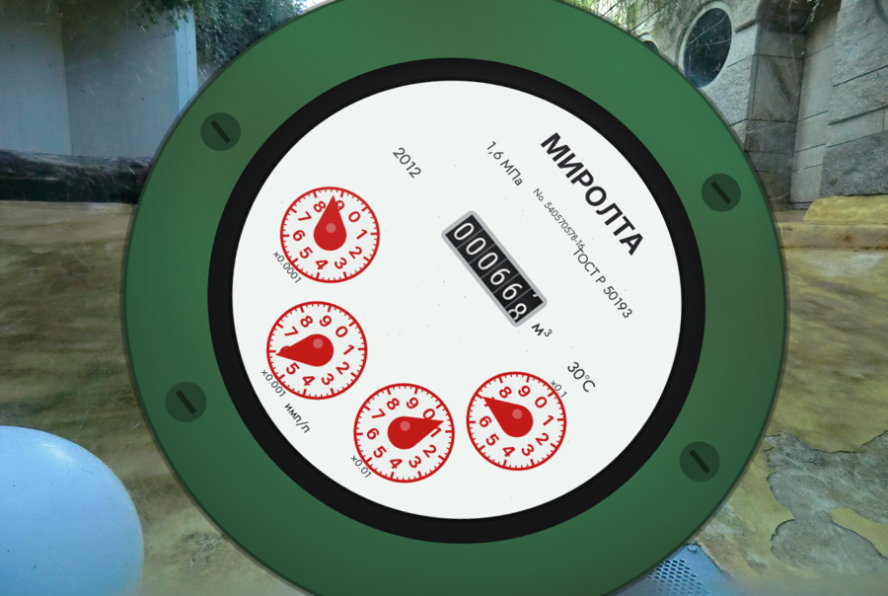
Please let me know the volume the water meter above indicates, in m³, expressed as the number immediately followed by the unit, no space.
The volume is 667.7058m³
